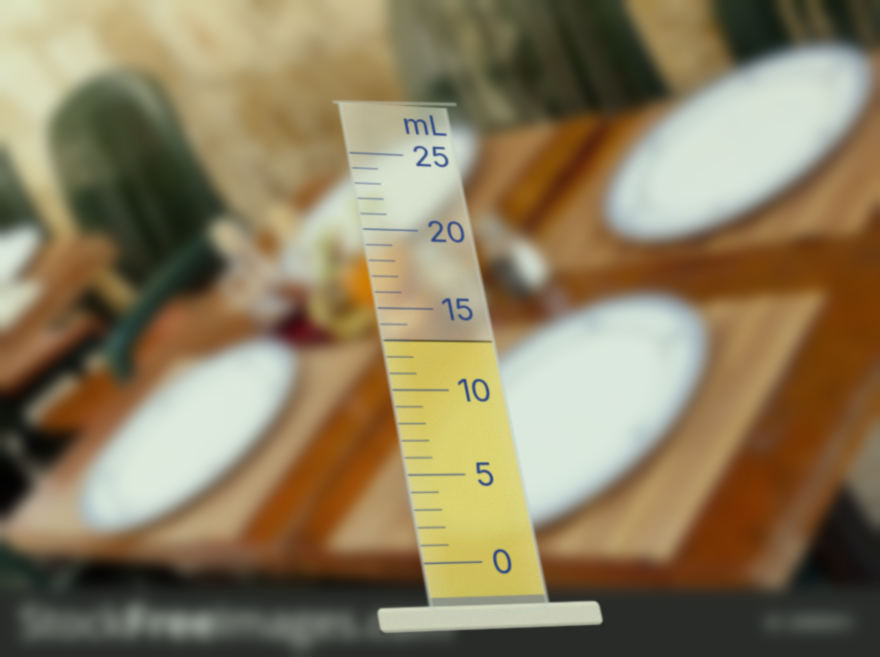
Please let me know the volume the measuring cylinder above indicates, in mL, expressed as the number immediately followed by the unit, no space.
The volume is 13mL
